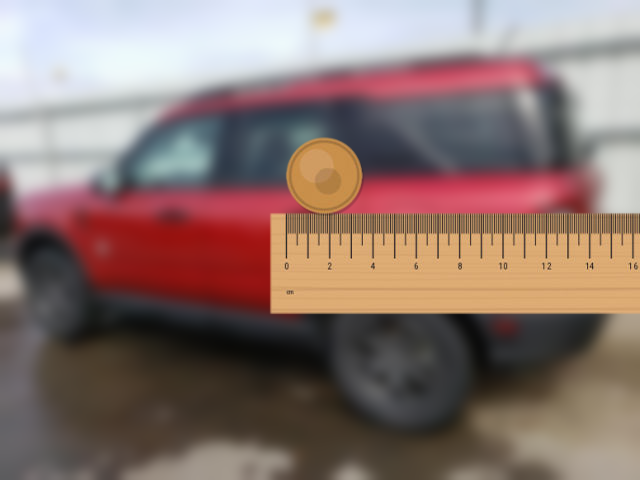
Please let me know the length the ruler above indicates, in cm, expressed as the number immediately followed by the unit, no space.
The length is 3.5cm
